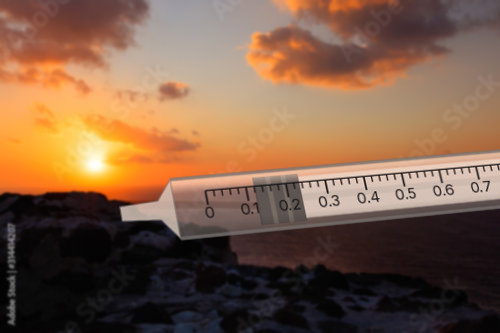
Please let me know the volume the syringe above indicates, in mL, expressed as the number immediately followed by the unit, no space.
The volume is 0.12mL
